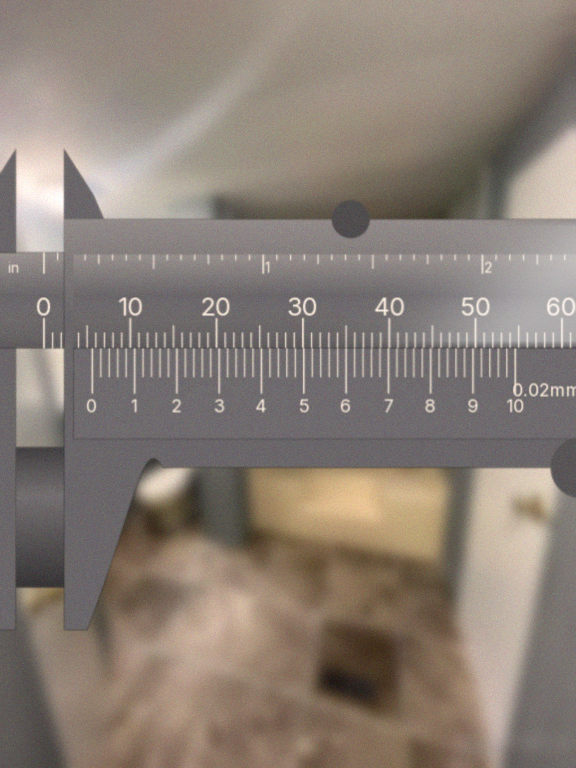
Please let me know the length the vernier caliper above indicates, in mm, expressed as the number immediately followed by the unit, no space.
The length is 5.6mm
